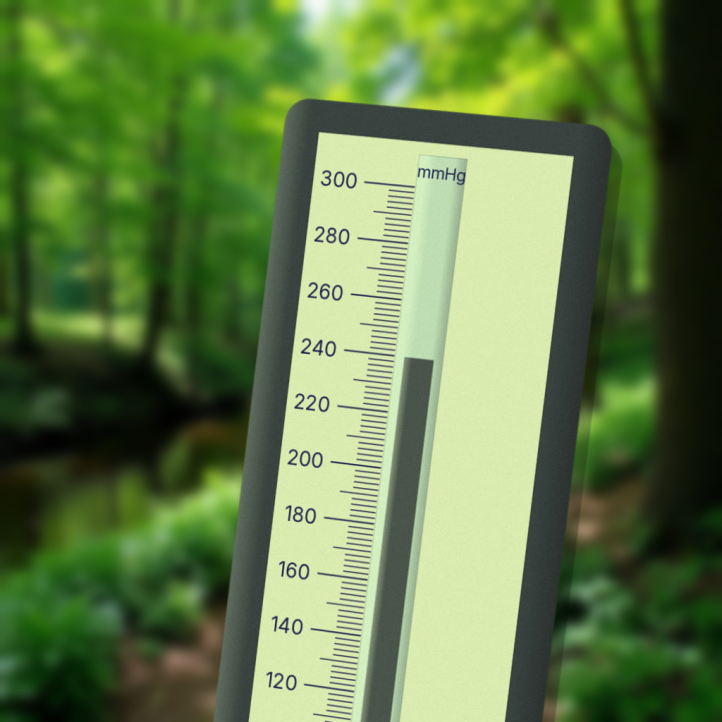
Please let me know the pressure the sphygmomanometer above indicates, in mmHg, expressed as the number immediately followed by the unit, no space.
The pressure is 240mmHg
